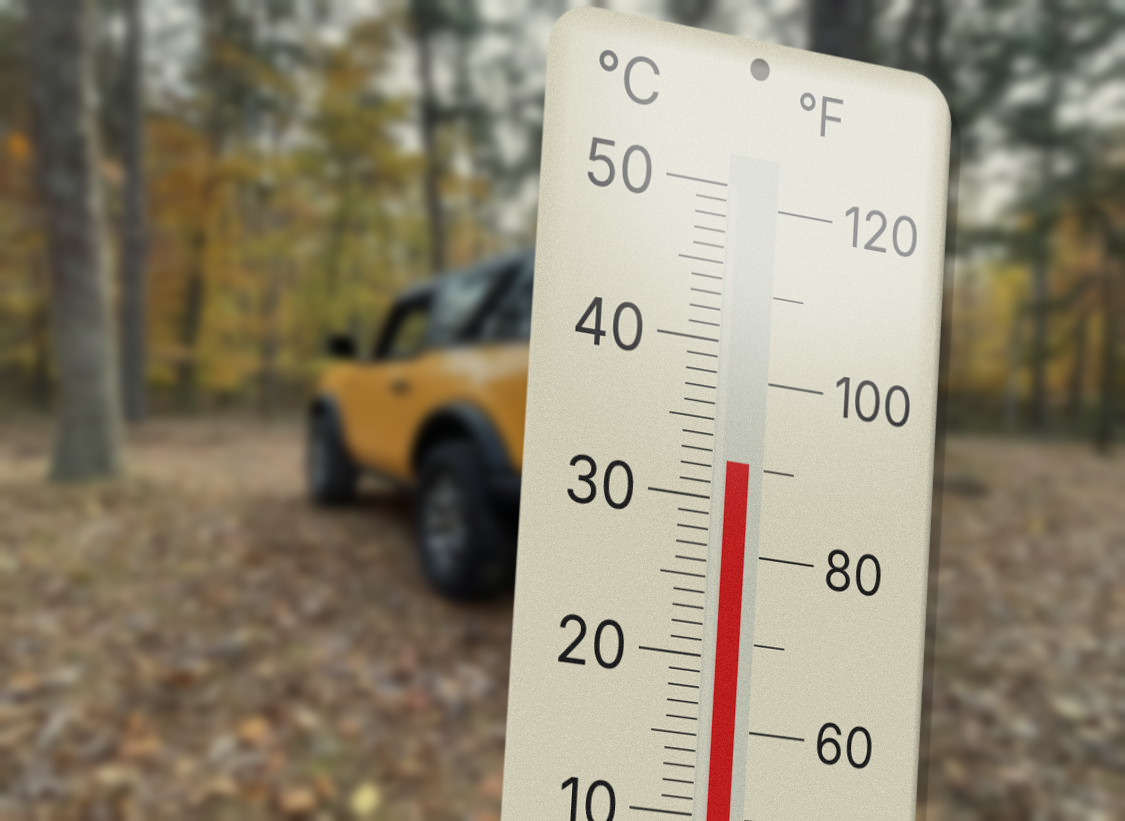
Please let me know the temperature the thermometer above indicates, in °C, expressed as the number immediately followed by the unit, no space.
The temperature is 32.5°C
